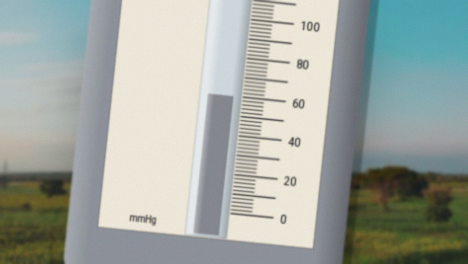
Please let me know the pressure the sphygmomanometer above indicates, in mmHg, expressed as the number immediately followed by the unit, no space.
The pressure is 60mmHg
